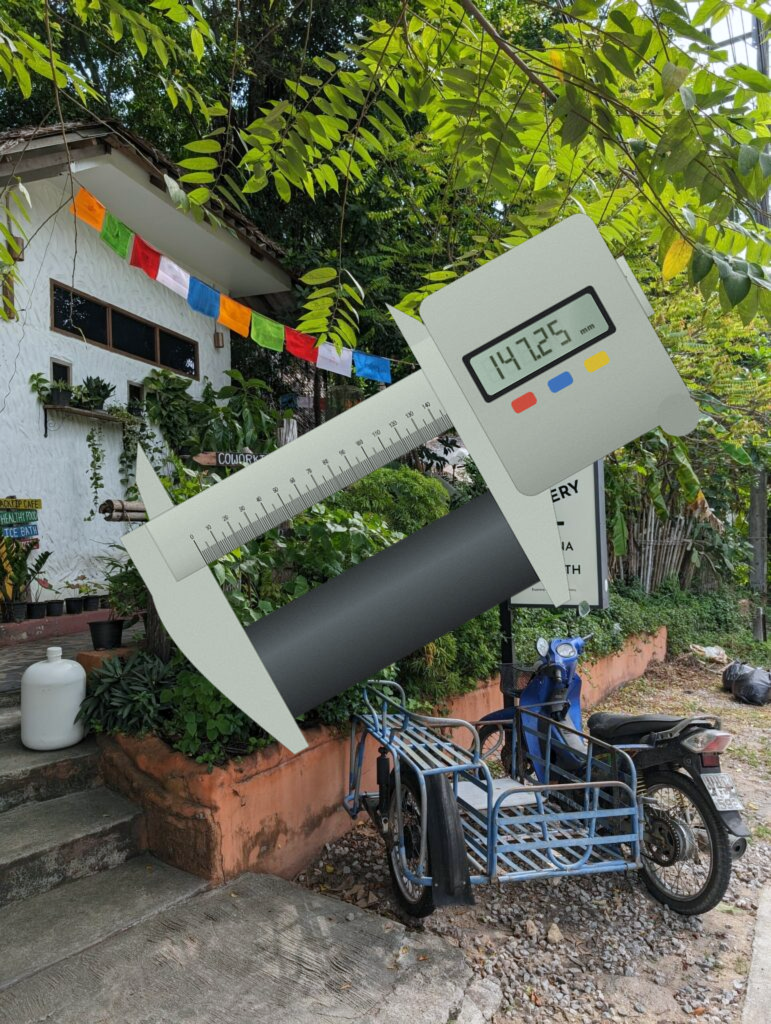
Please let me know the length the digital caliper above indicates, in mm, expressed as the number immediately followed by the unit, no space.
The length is 147.25mm
